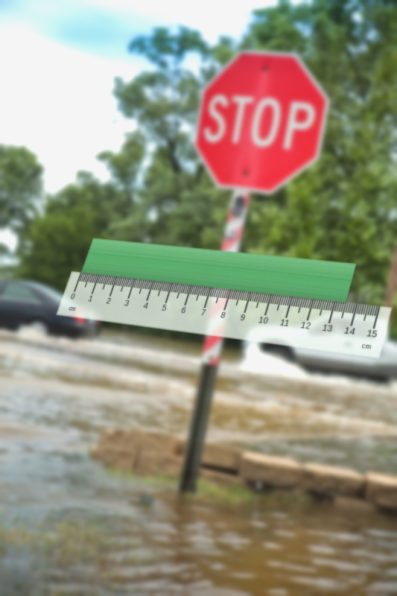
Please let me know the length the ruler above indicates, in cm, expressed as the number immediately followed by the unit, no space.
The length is 13.5cm
